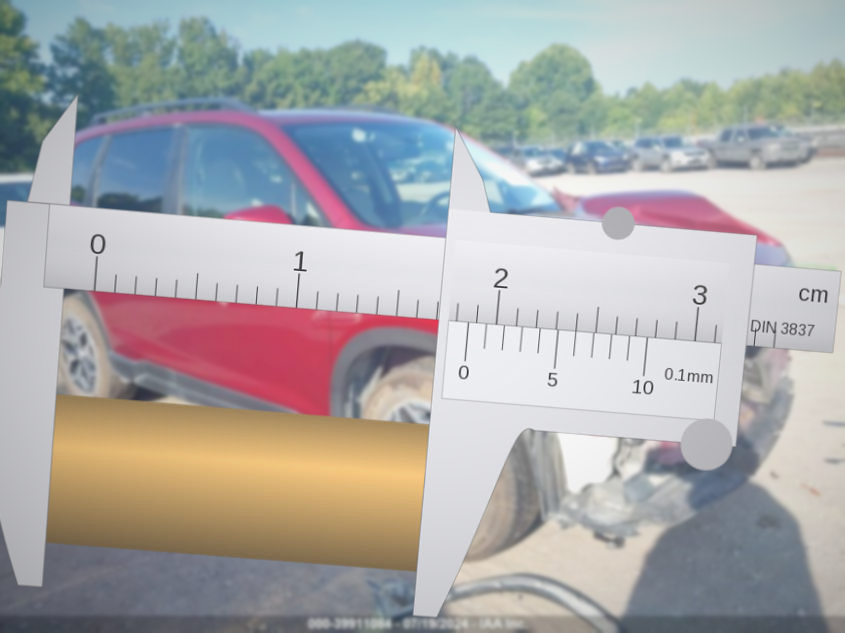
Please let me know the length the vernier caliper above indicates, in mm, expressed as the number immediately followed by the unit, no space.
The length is 18.6mm
